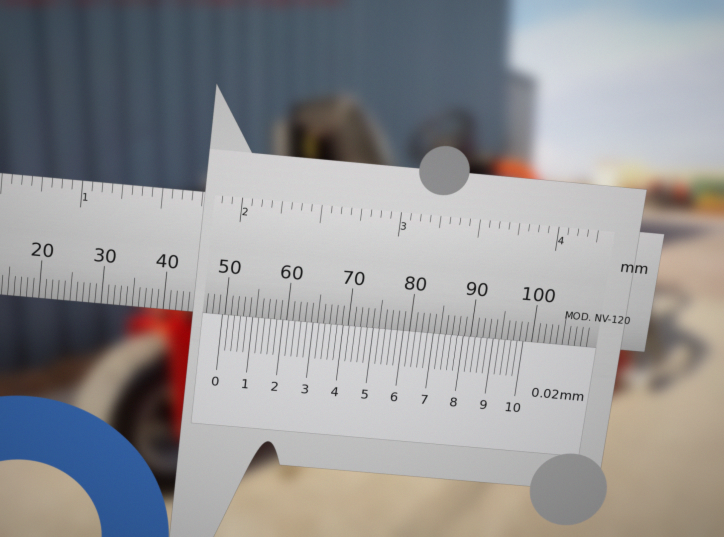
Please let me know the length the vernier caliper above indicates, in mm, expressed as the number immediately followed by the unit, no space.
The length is 49.6mm
